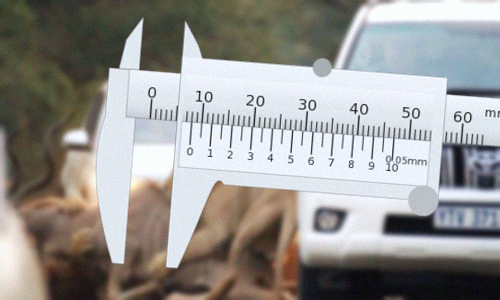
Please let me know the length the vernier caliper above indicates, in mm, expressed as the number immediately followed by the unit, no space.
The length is 8.0mm
